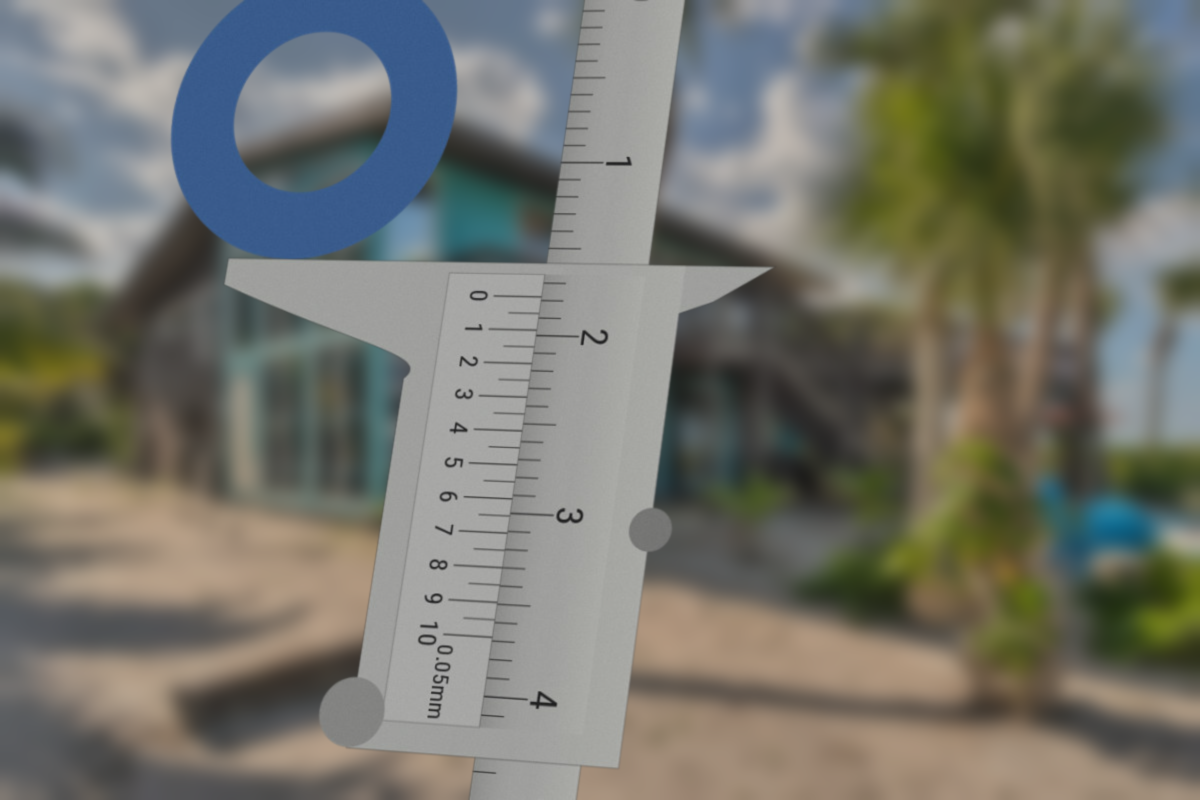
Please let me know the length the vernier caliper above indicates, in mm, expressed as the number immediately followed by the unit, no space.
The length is 17.8mm
